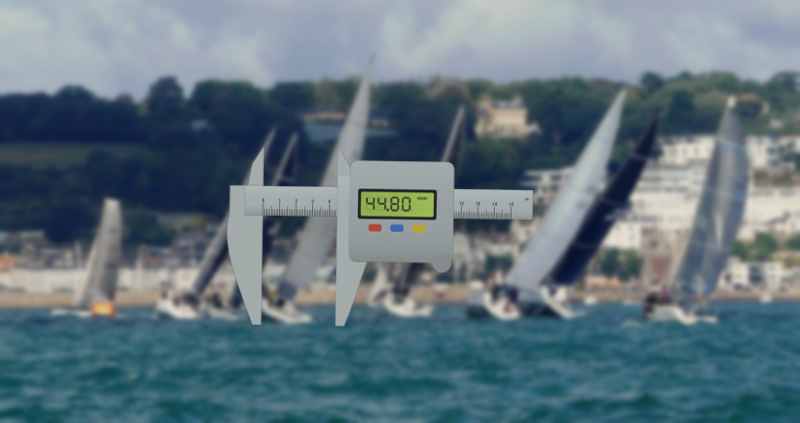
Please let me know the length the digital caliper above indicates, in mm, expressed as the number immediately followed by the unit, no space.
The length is 44.80mm
